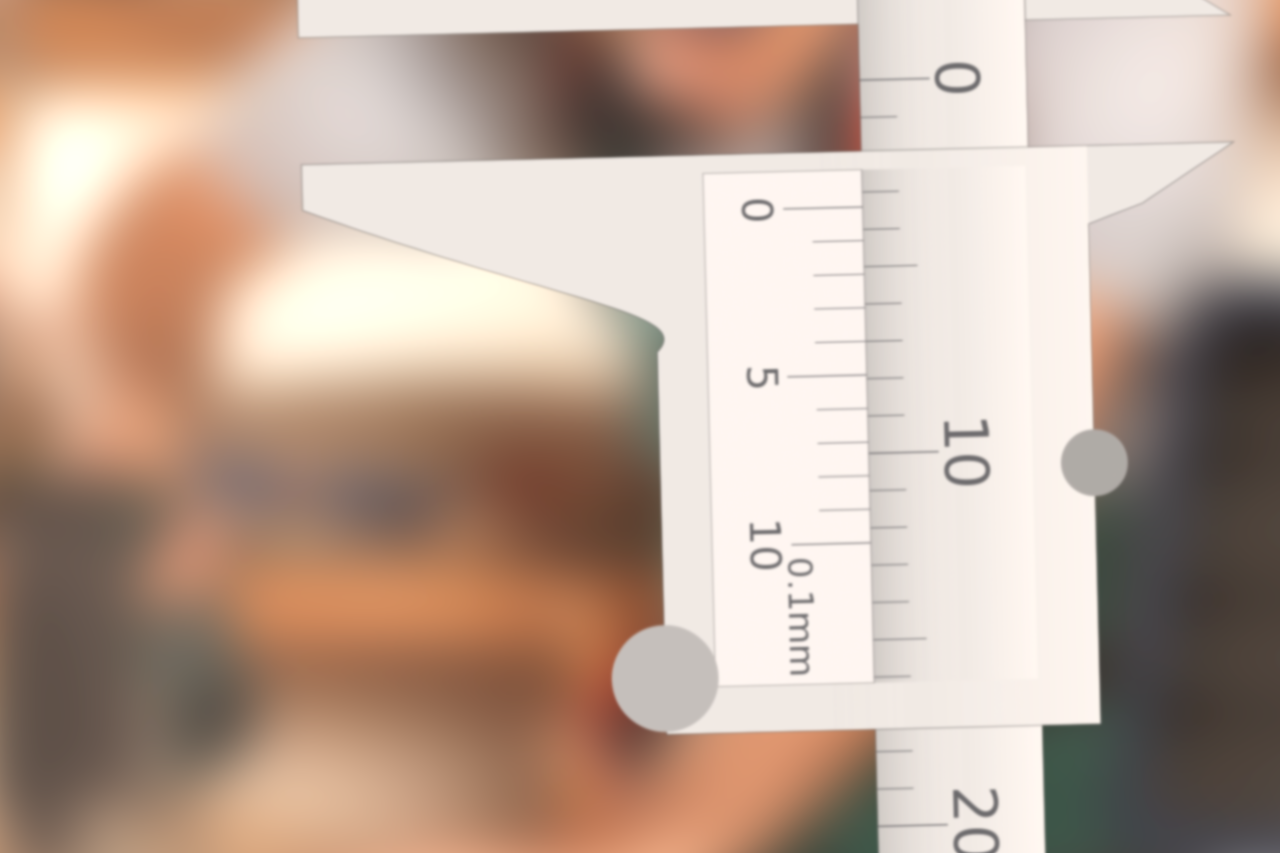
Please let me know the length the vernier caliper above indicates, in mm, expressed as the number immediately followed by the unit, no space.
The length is 3.4mm
